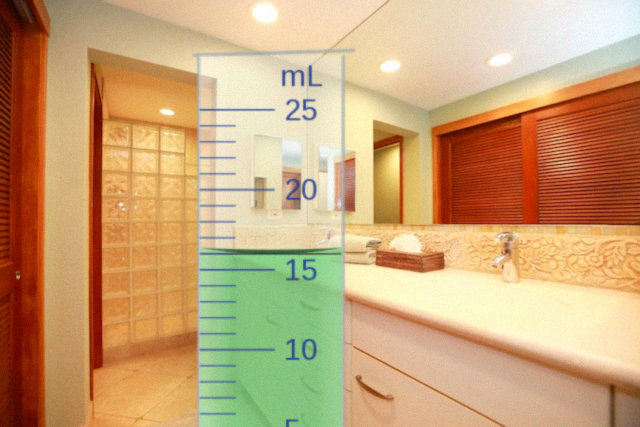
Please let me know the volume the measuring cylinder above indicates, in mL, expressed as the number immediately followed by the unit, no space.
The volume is 16mL
